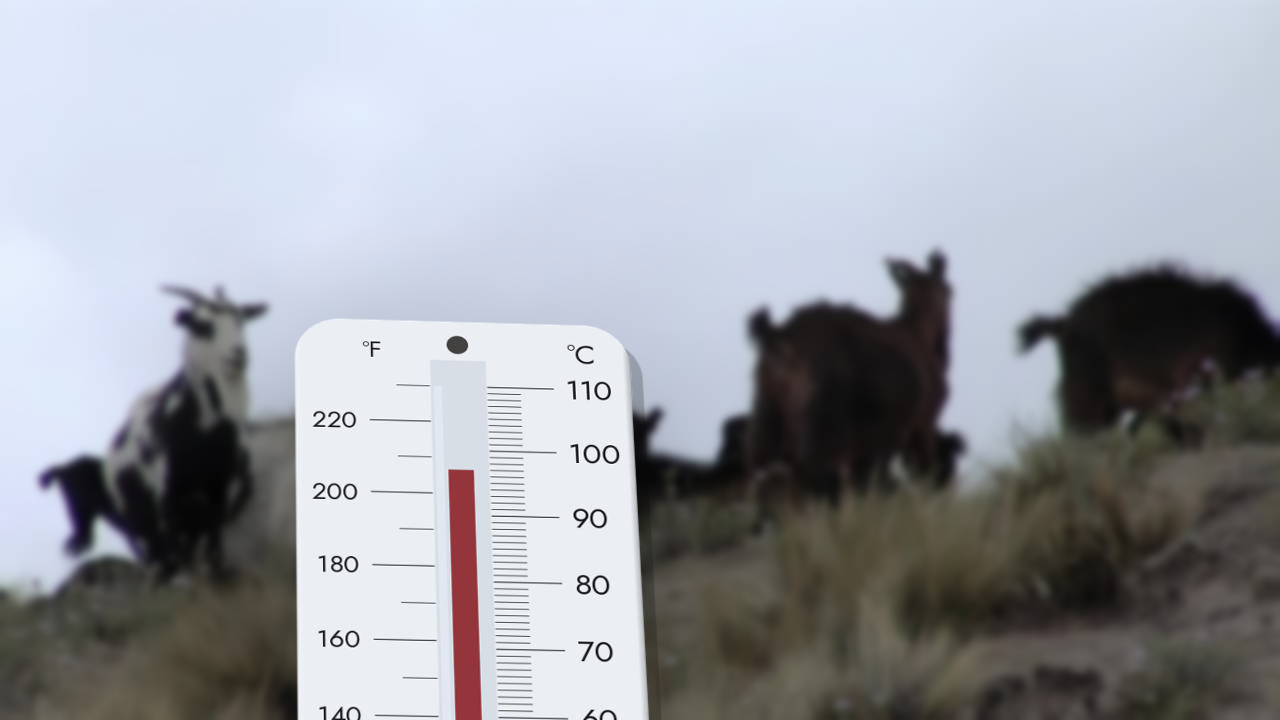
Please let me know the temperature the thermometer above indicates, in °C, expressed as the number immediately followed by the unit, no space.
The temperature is 97°C
